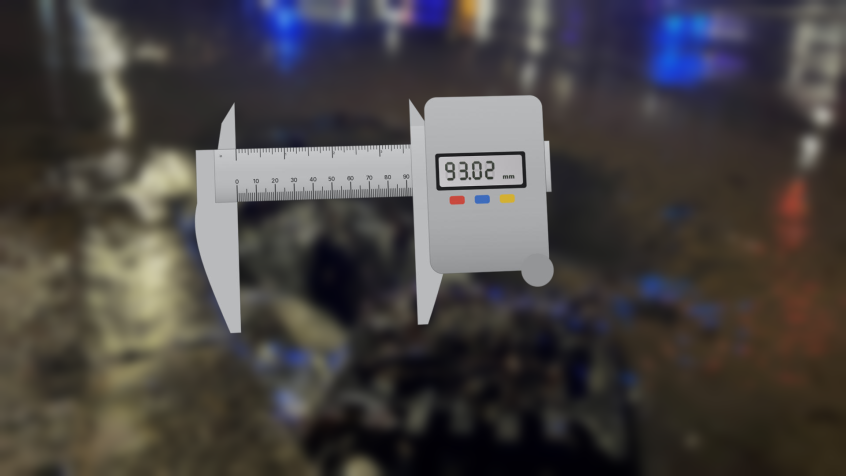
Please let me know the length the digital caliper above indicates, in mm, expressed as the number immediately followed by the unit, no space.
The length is 93.02mm
